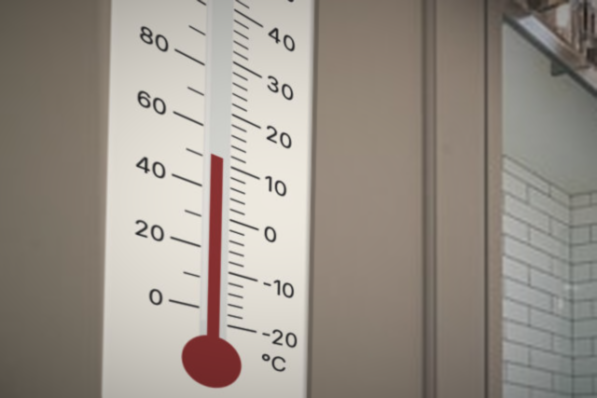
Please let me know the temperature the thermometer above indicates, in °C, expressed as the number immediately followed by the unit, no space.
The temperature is 11°C
